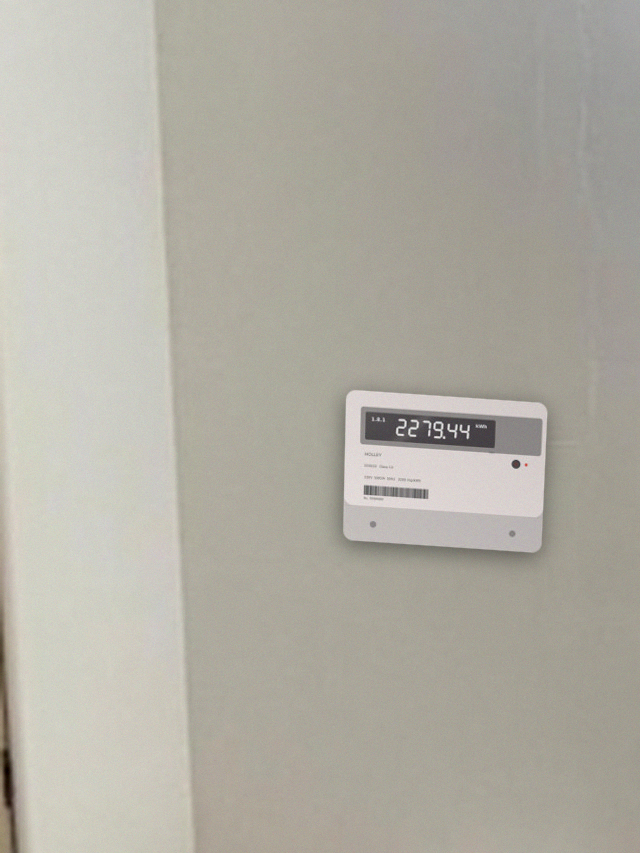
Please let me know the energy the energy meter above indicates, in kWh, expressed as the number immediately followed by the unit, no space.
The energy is 2279.44kWh
